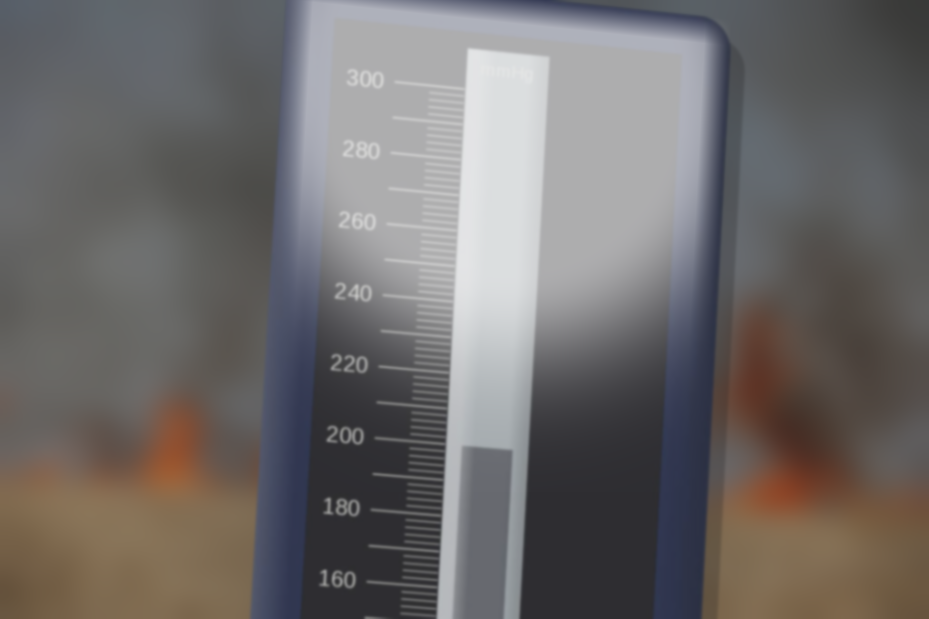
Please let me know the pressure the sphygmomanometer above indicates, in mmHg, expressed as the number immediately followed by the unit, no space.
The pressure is 200mmHg
